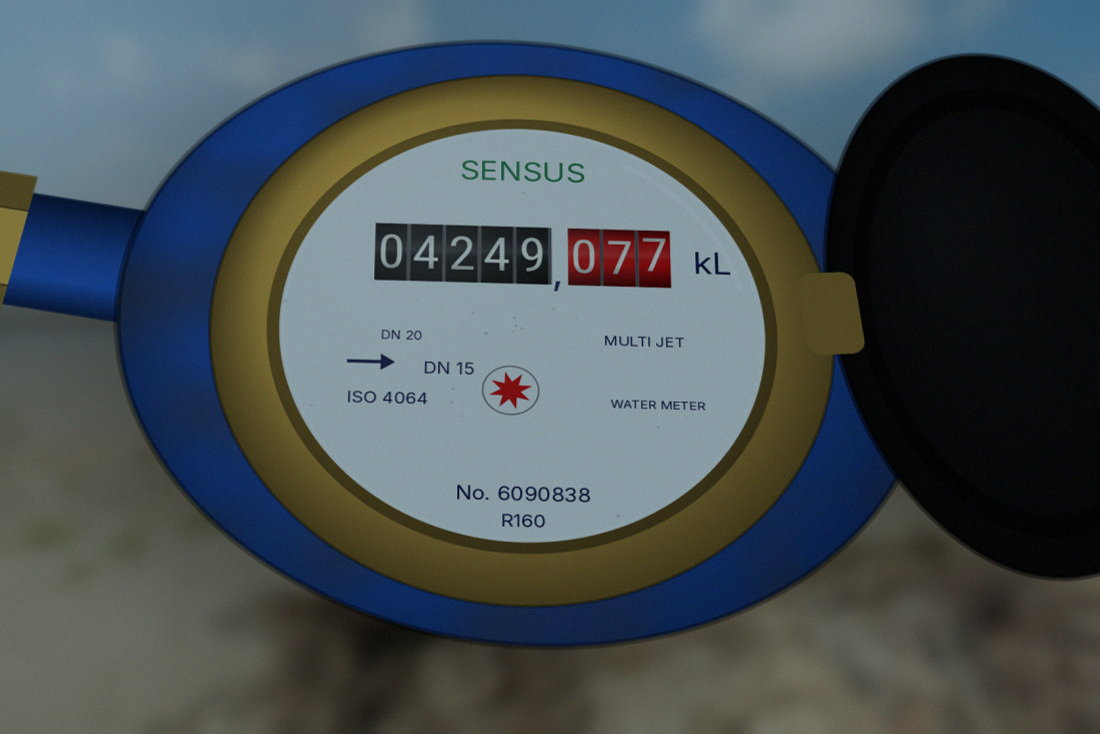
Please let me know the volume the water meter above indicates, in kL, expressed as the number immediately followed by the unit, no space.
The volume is 4249.077kL
